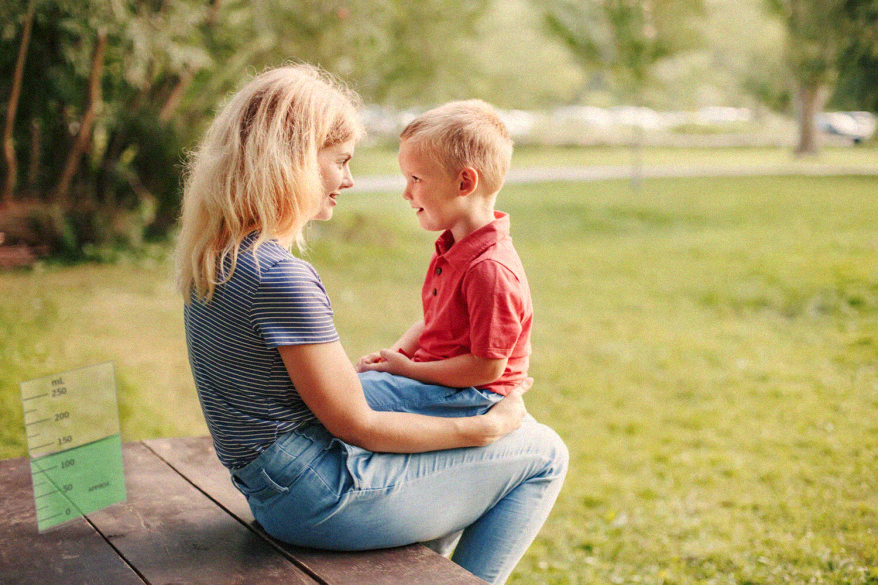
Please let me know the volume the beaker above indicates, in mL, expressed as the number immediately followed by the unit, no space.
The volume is 125mL
